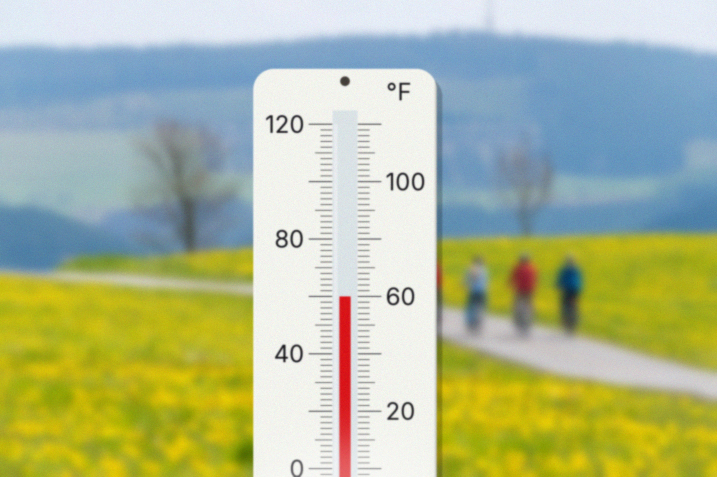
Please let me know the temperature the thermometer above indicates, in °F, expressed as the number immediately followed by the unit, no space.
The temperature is 60°F
